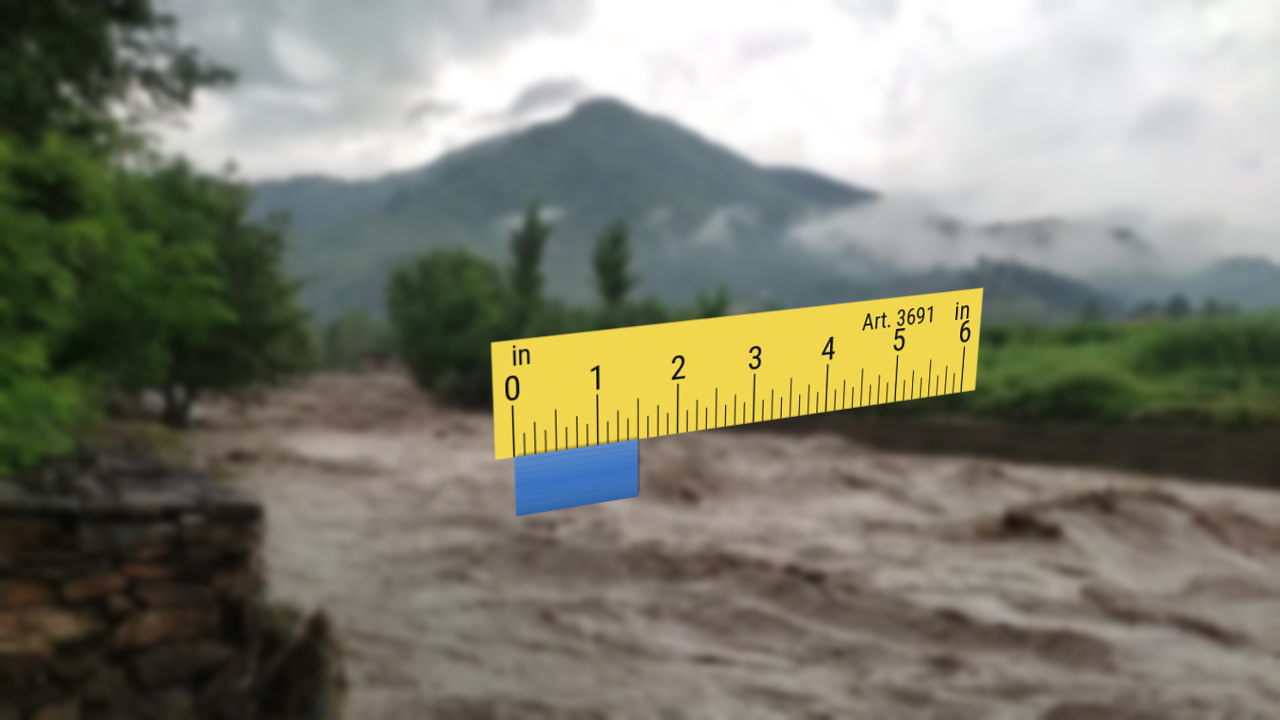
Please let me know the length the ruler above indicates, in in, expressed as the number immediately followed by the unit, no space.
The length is 1.5in
